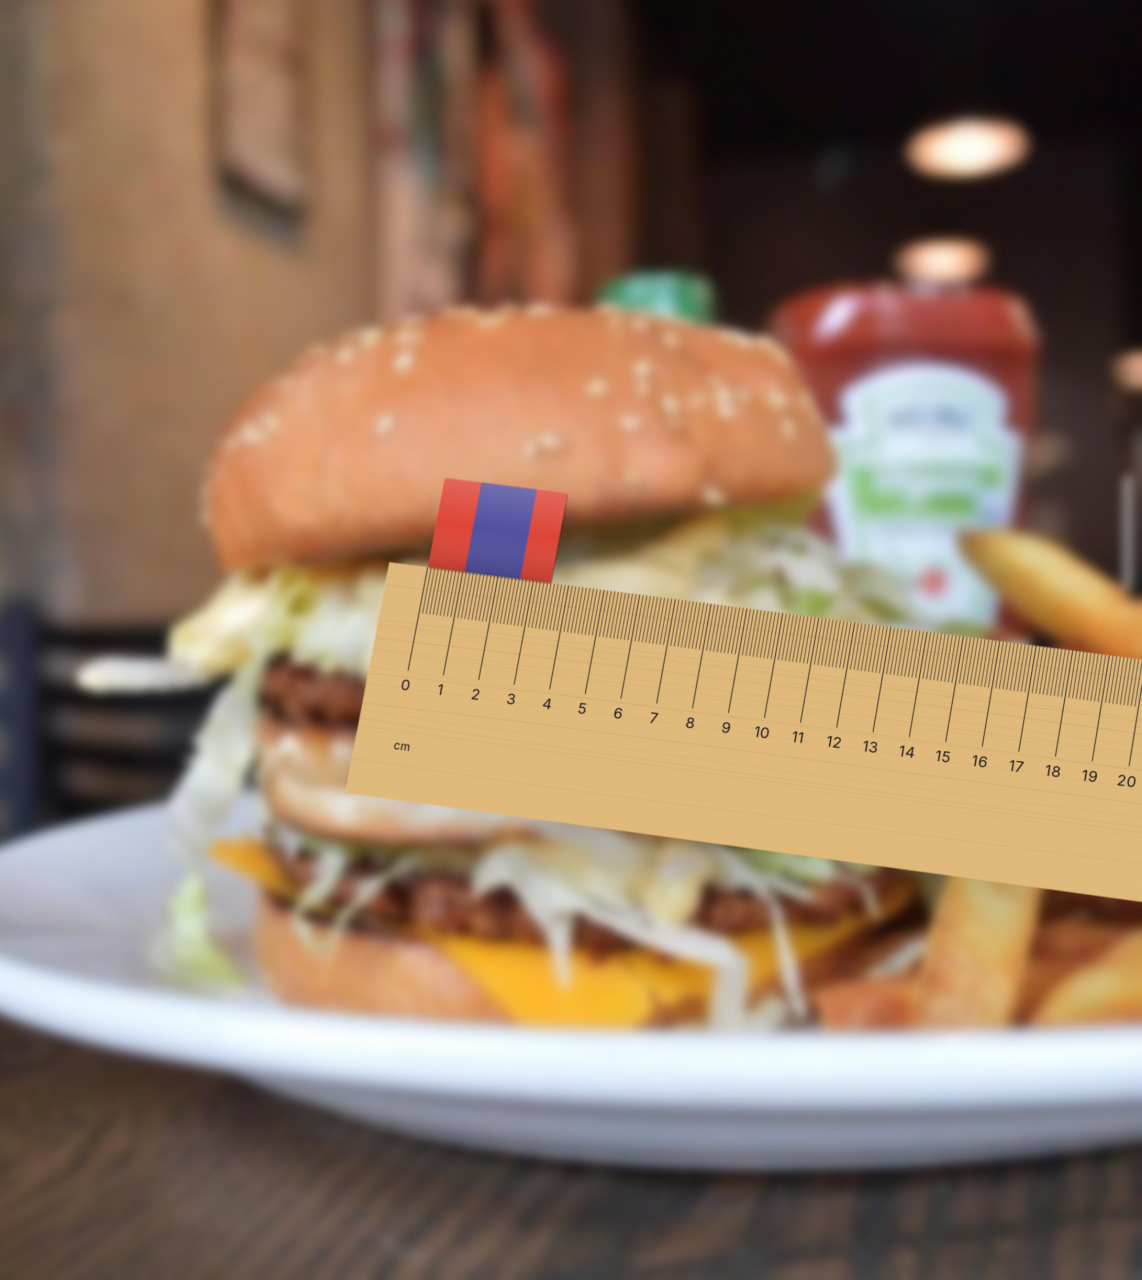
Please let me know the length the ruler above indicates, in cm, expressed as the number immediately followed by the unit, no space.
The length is 3.5cm
